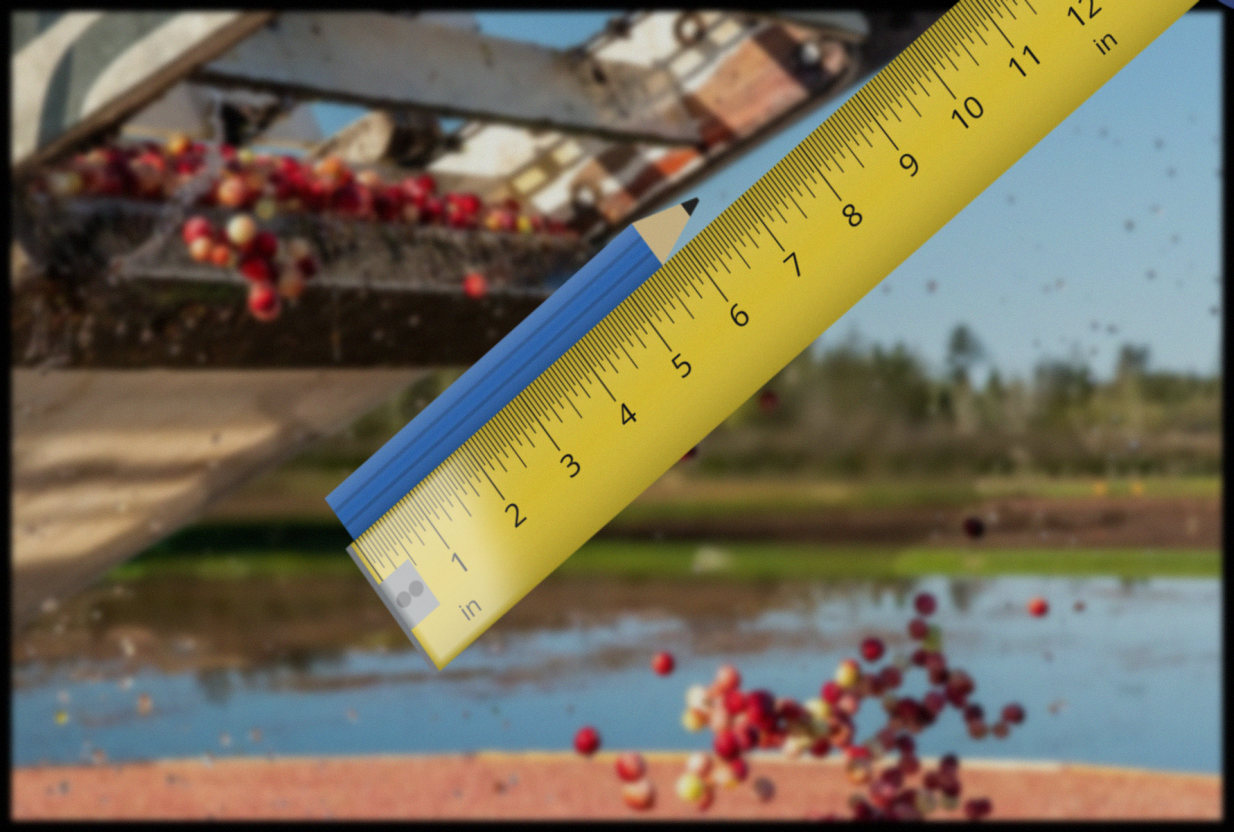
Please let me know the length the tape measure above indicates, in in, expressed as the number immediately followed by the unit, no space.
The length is 6.5in
